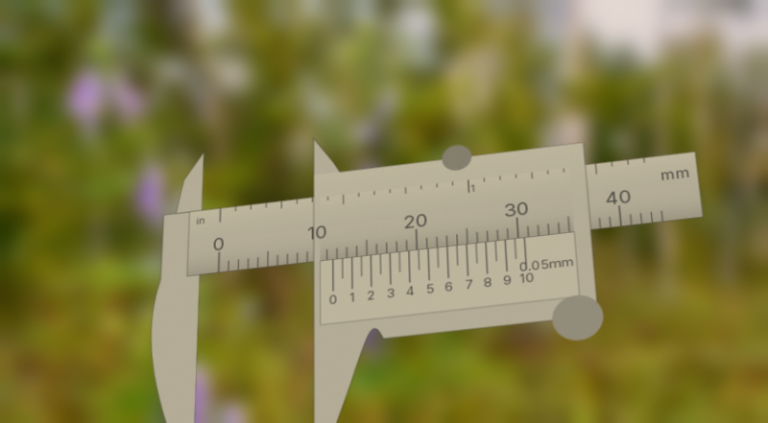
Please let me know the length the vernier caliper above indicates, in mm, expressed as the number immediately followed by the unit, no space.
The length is 11.6mm
